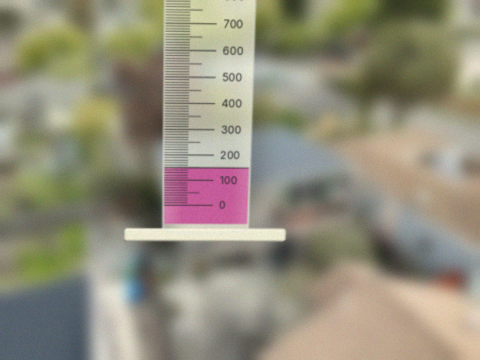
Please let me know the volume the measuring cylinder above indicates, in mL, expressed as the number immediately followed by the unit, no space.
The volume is 150mL
